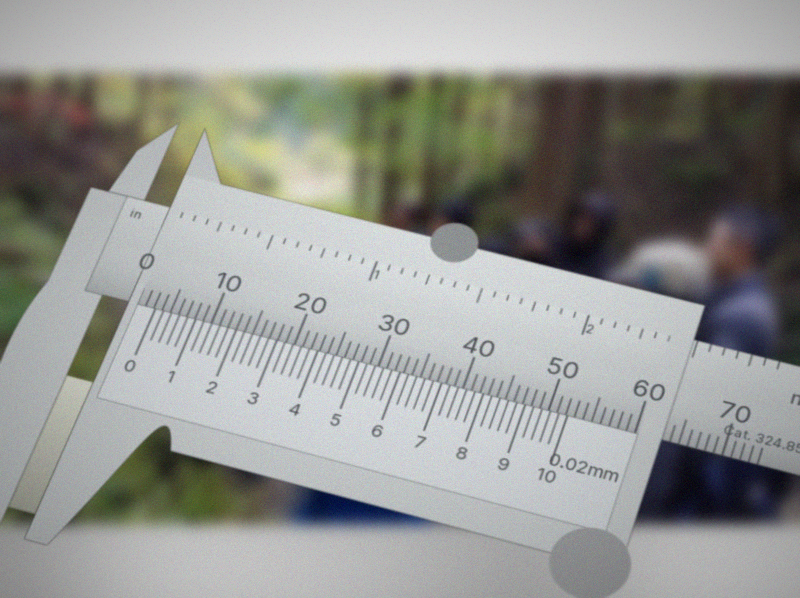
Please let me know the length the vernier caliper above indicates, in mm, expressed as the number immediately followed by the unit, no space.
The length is 3.2mm
